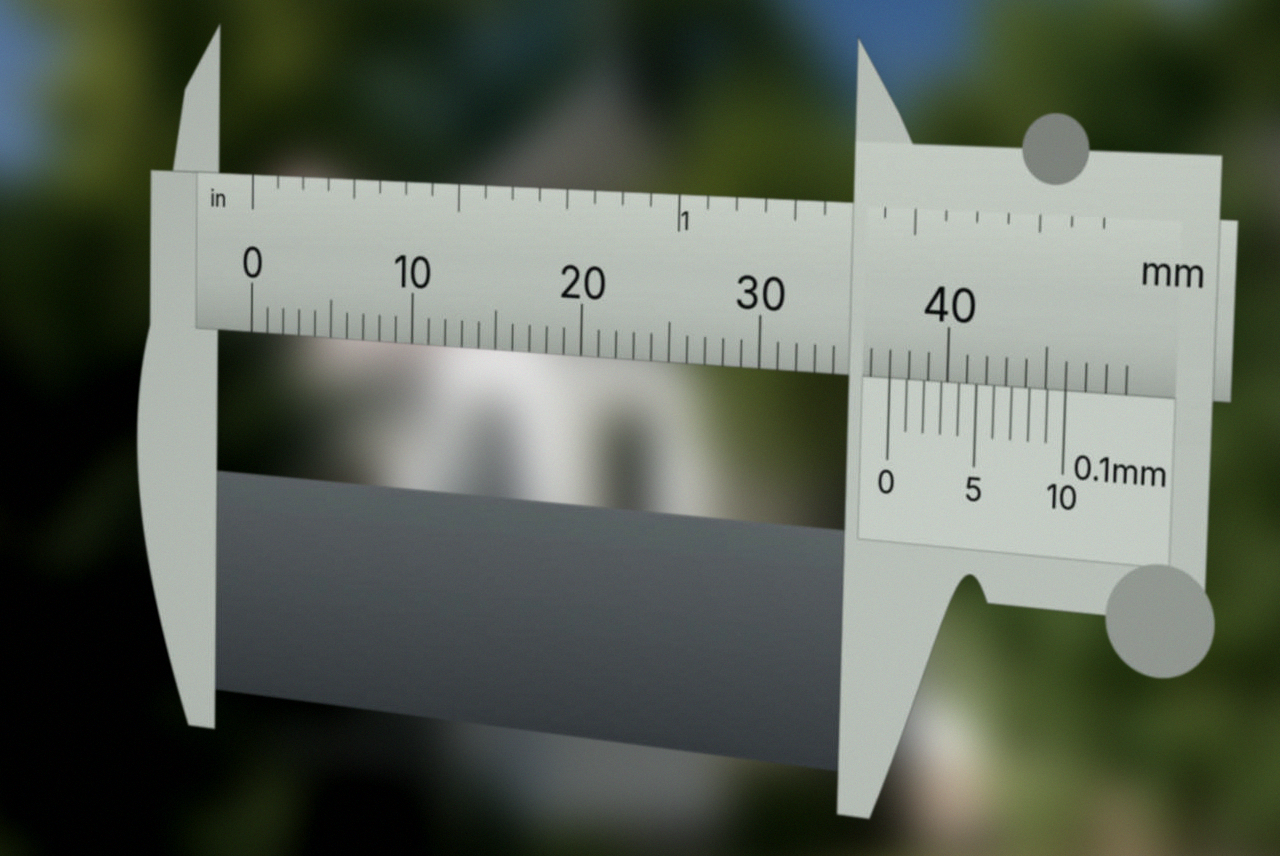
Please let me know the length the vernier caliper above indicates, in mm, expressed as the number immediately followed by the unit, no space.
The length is 37.0mm
